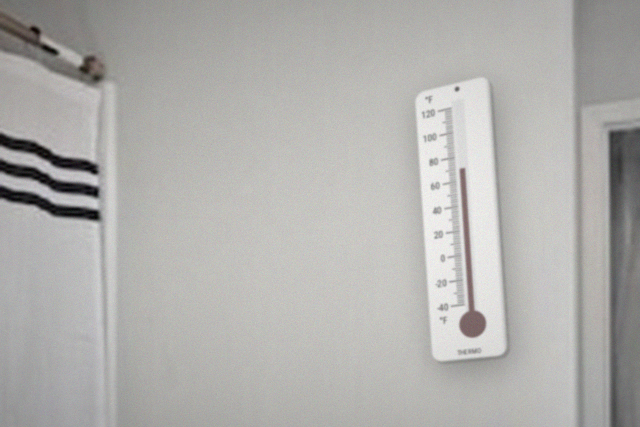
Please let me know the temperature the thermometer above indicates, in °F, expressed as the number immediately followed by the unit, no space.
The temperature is 70°F
